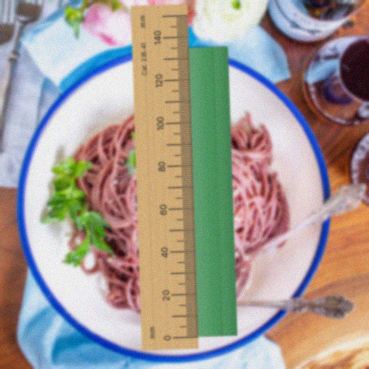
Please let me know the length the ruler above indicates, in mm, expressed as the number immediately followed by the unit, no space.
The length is 135mm
